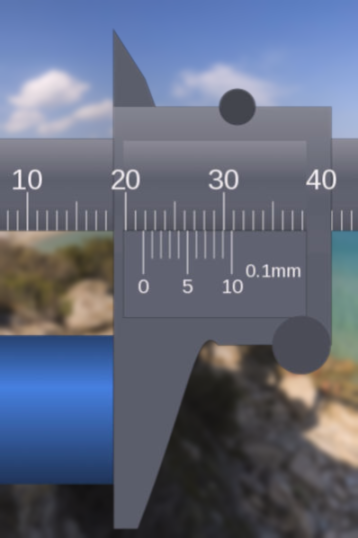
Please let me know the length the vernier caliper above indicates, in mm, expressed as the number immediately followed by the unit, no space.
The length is 21.8mm
